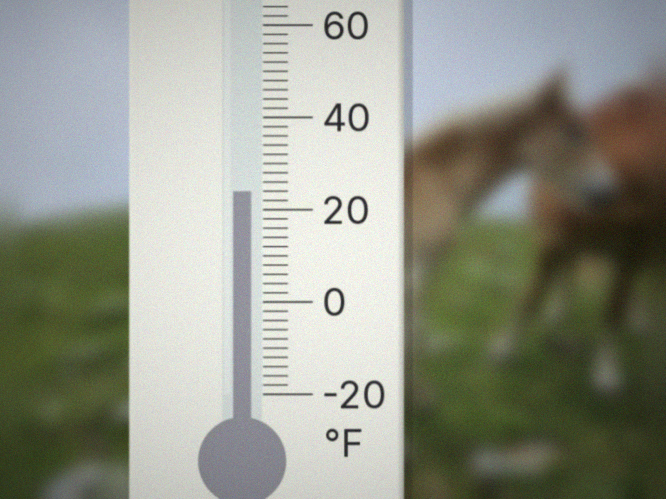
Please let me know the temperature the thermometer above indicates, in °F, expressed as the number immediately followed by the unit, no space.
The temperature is 24°F
